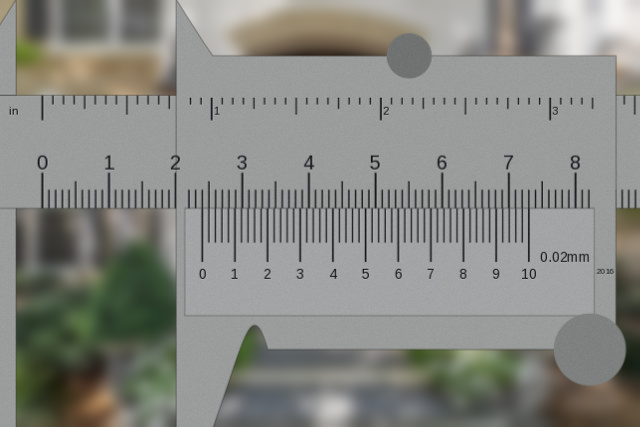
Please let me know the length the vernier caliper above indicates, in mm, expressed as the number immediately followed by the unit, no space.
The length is 24.0mm
